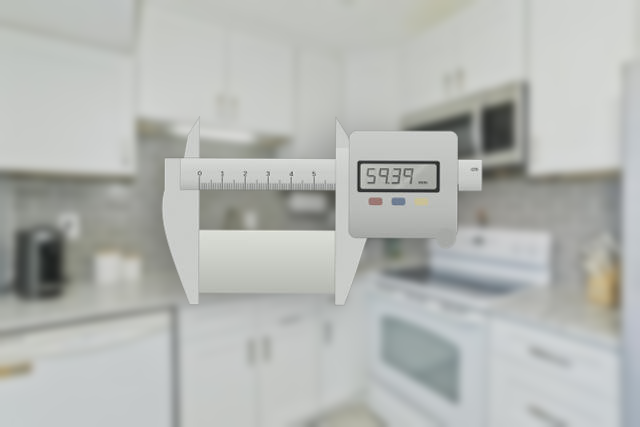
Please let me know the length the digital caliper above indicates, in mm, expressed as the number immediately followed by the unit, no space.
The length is 59.39mm
